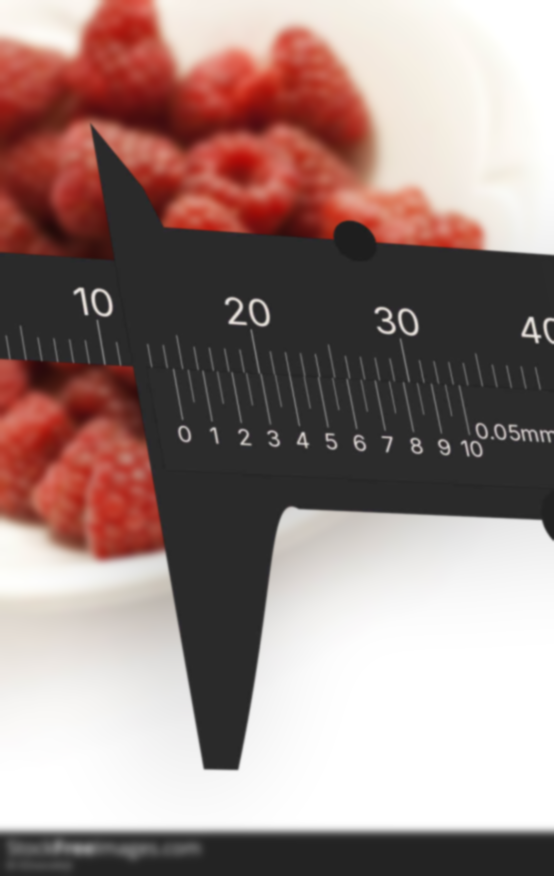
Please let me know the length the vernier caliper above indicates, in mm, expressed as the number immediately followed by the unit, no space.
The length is 14.4mm
